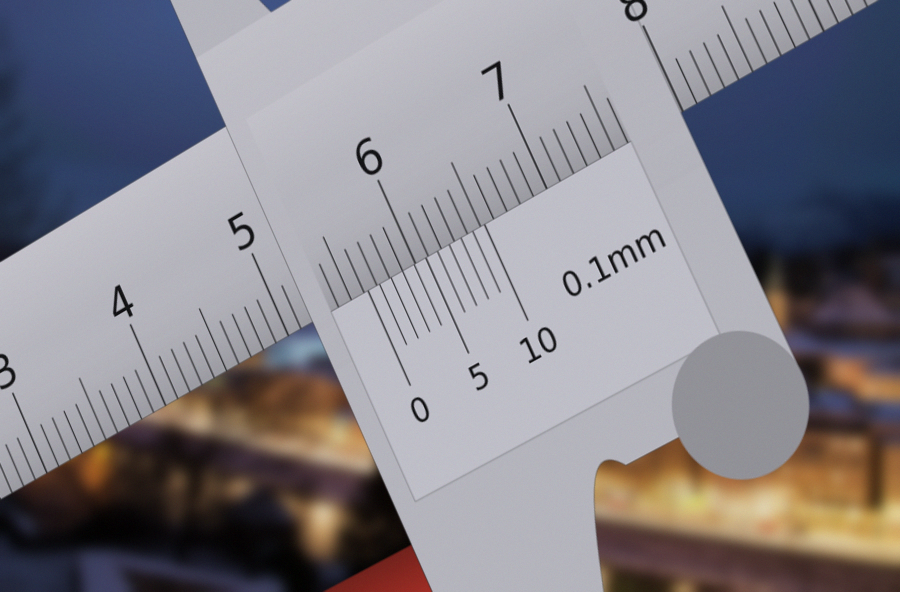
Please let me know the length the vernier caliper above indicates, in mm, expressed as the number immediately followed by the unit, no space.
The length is 56.3mm
